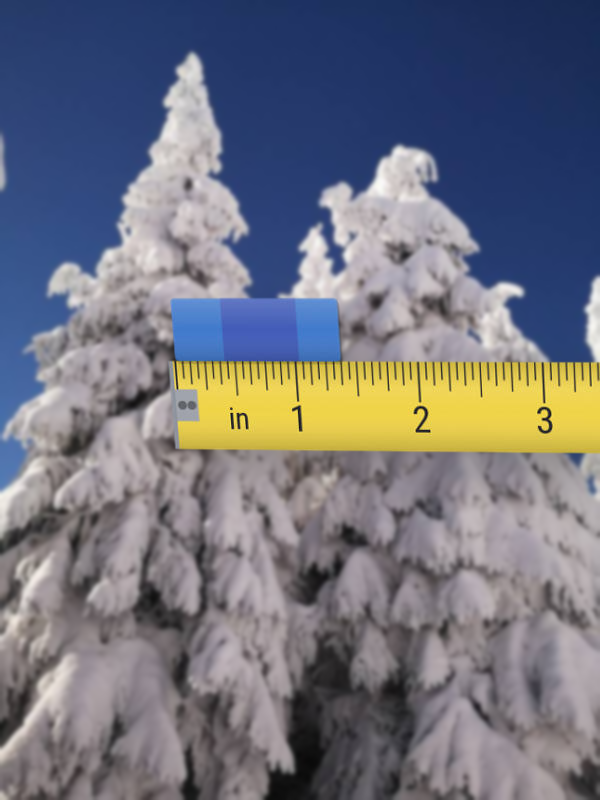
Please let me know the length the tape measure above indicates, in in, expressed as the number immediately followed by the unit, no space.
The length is 1.375in
